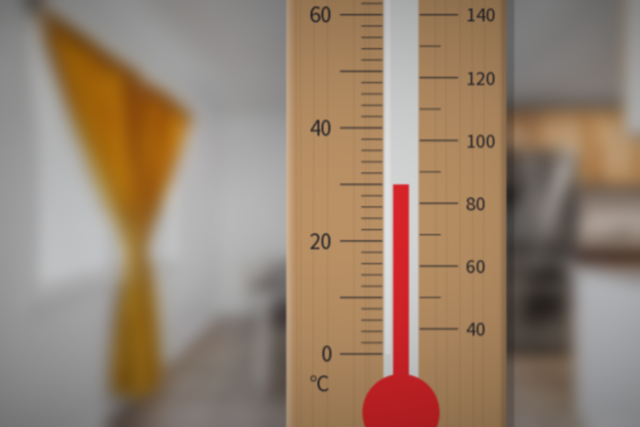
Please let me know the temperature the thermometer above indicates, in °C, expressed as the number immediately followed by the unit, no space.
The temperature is 30°C
